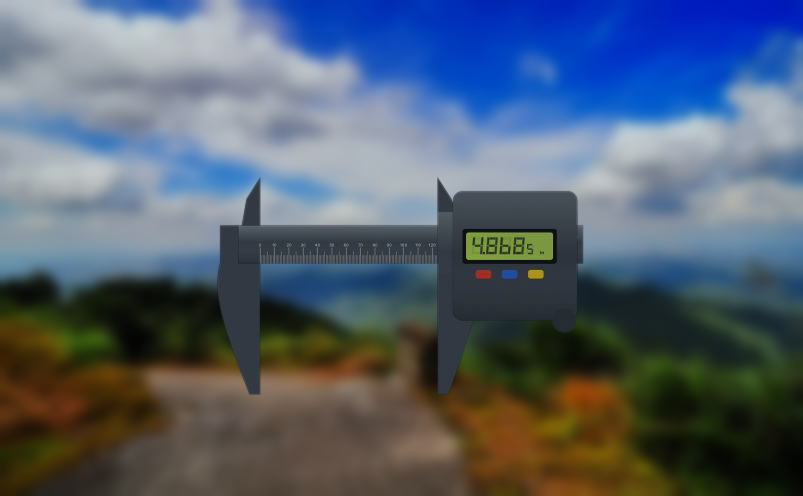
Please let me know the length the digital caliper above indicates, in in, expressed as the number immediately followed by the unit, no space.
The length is 4.8685in
